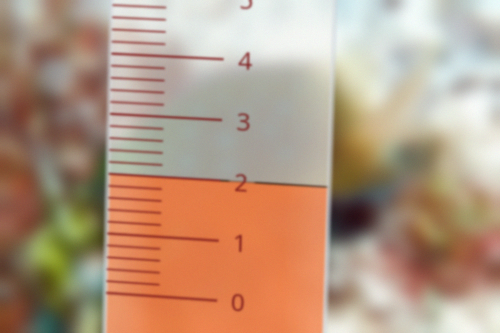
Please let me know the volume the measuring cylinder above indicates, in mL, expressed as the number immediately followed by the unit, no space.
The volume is 2mL
